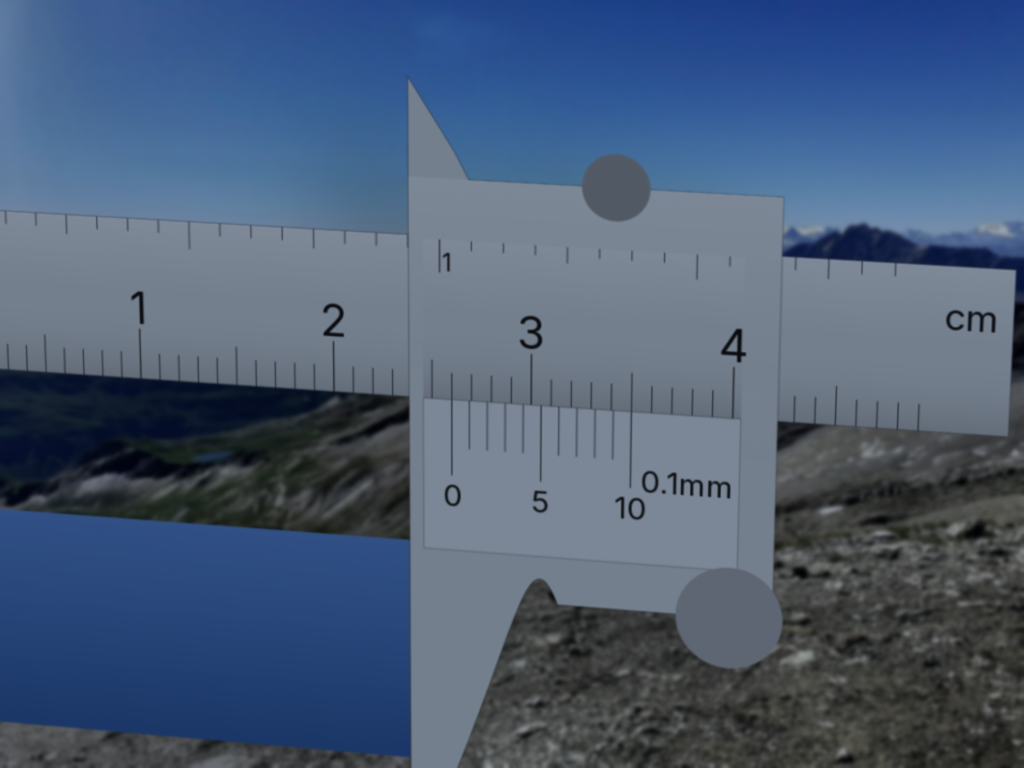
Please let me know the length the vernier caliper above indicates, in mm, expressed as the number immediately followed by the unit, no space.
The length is 26.0mm
